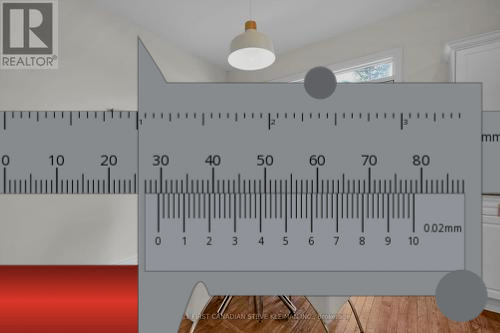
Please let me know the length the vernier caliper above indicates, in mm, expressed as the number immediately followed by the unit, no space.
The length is 29.5mm
